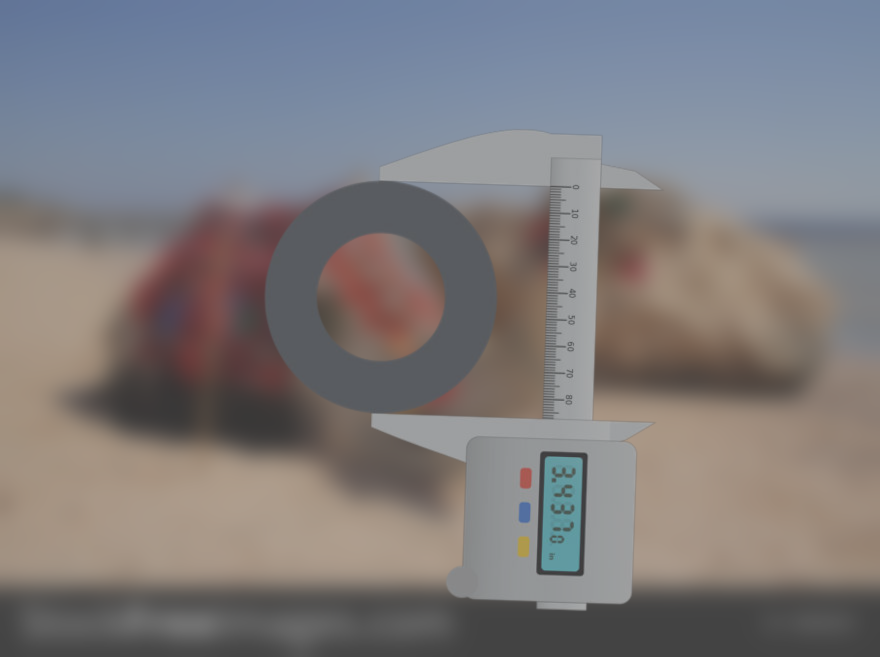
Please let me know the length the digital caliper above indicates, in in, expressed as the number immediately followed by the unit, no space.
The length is 3.4370in
